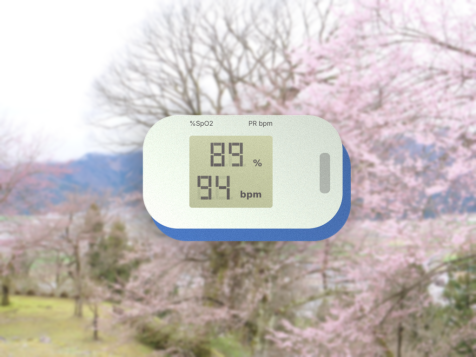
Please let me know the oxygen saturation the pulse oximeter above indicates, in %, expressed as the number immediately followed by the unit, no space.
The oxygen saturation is 89%
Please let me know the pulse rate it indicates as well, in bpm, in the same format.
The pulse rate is 94bpm
